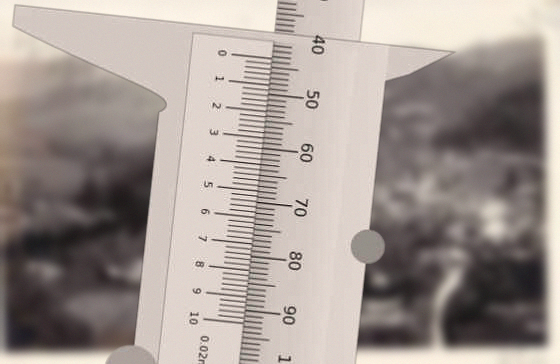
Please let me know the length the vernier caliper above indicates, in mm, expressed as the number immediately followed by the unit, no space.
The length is 43.4mm
